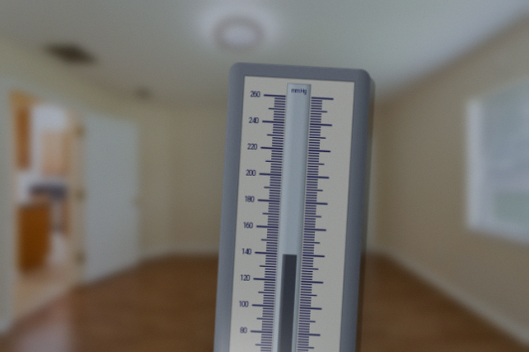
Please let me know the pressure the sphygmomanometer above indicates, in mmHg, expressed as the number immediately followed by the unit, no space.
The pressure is 140mmHg
